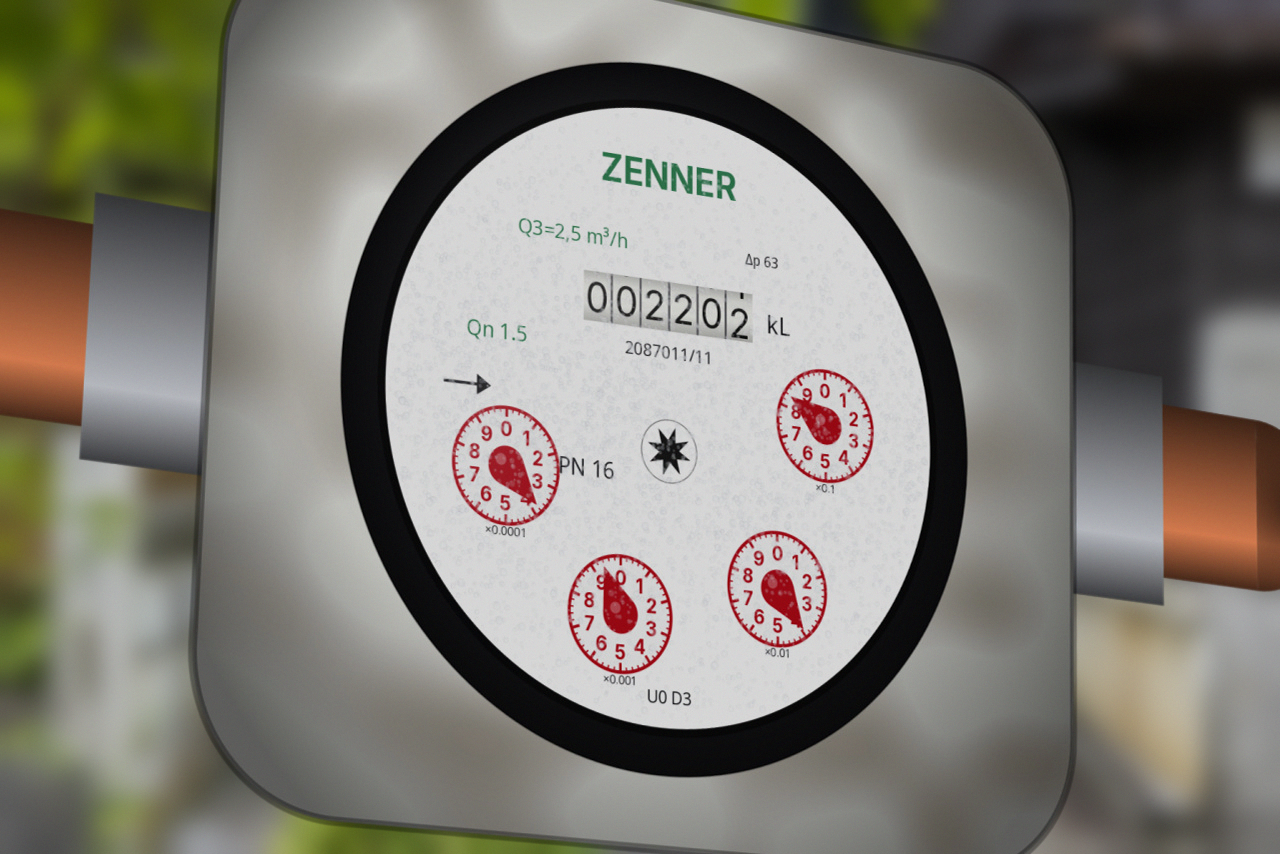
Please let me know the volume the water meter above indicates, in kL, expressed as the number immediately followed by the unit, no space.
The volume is 2201.8393kL
